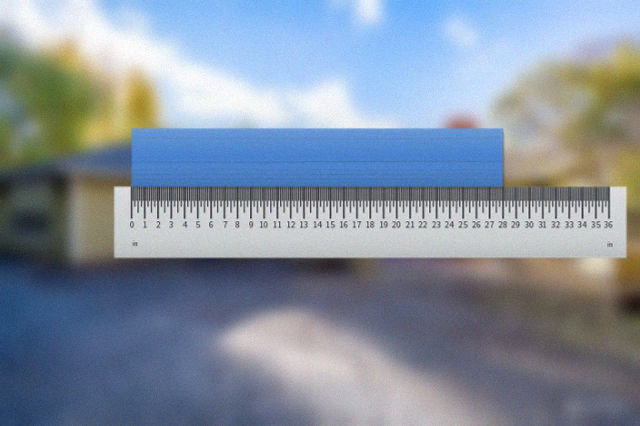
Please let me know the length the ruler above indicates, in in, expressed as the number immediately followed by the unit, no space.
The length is 28in
